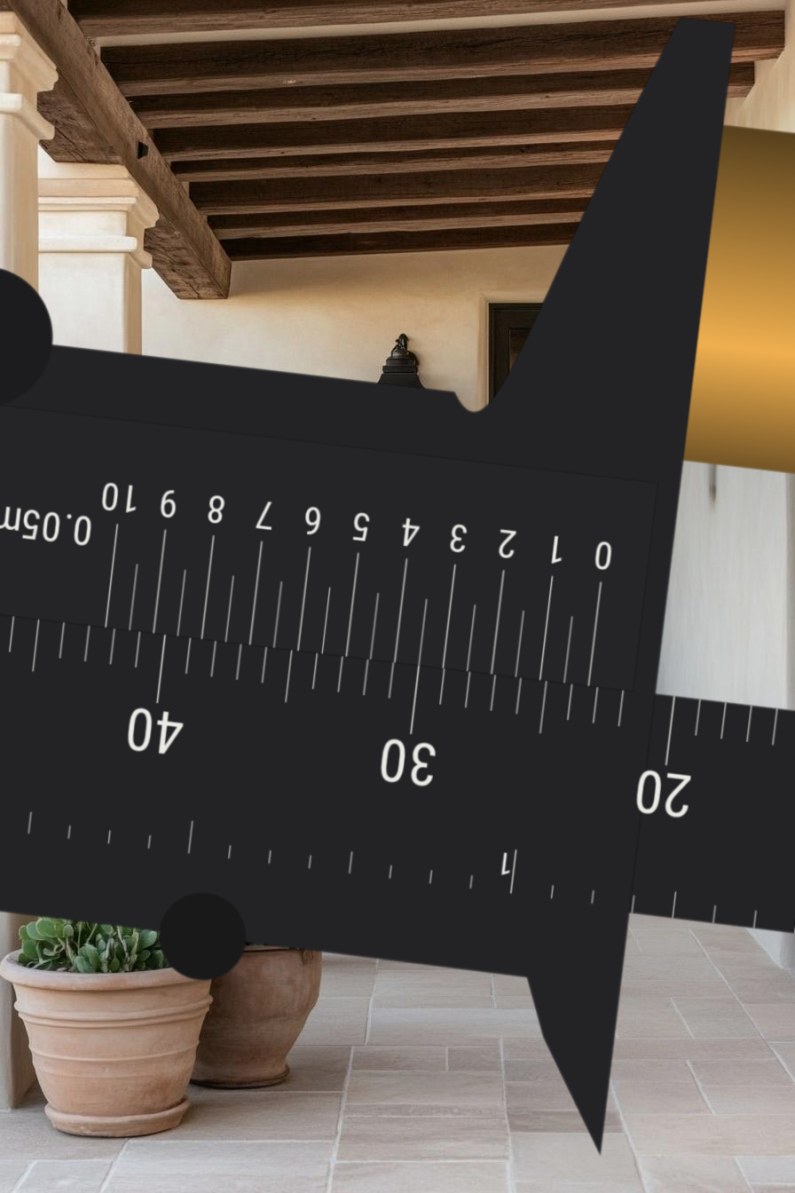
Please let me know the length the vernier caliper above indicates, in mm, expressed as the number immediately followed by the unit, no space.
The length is 23.35mm
